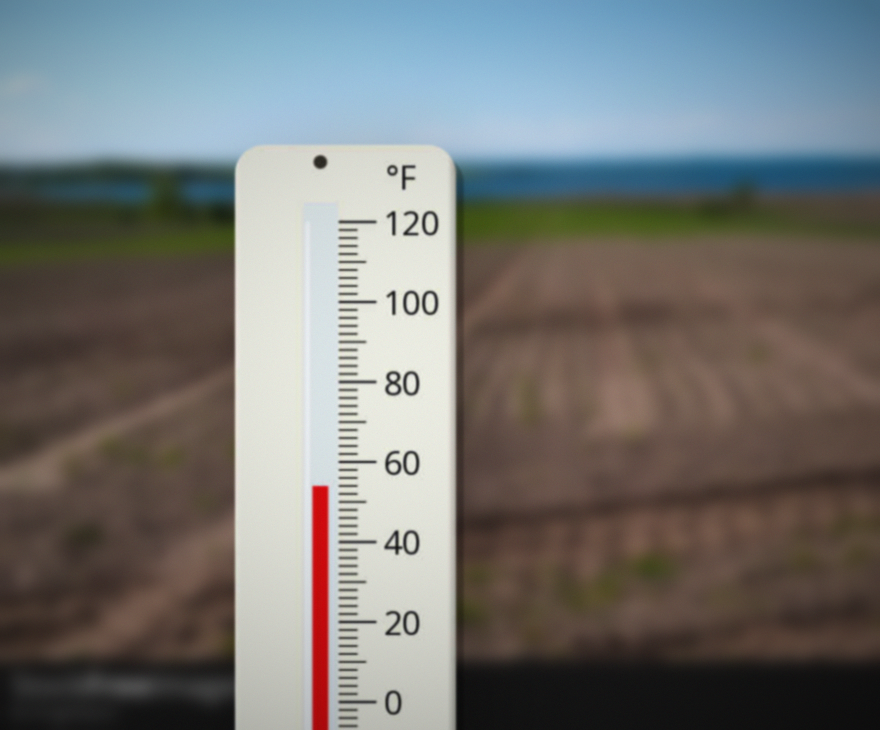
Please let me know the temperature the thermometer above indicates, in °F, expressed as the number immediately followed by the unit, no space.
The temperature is 54°F
